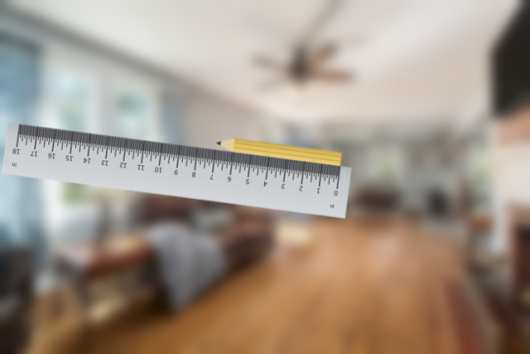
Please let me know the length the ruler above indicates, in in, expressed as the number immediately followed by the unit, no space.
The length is 7in
